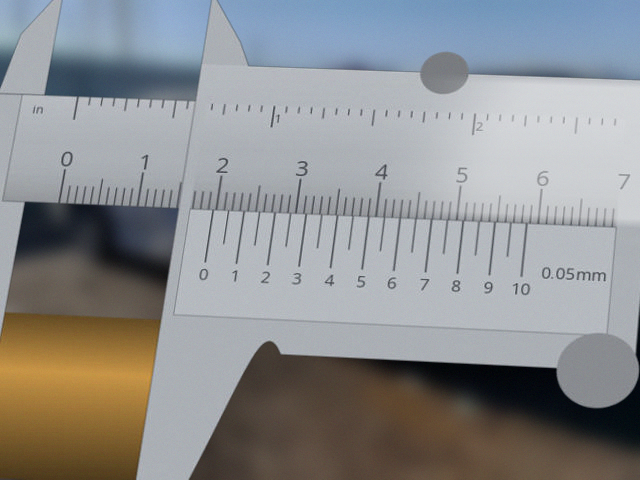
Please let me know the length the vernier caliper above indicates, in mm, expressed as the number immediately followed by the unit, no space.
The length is 19.6mm
